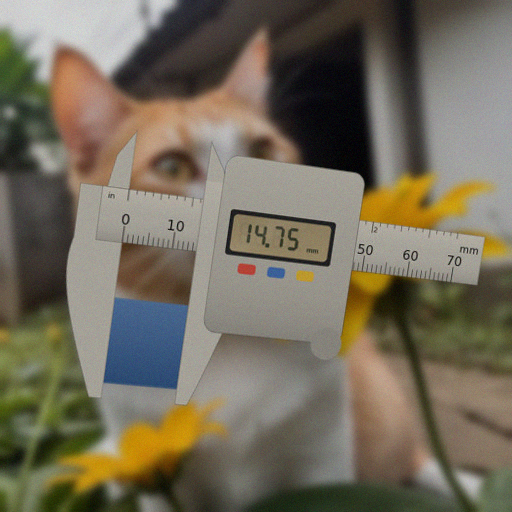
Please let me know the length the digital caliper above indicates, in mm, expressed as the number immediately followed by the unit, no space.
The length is 14.75mm
